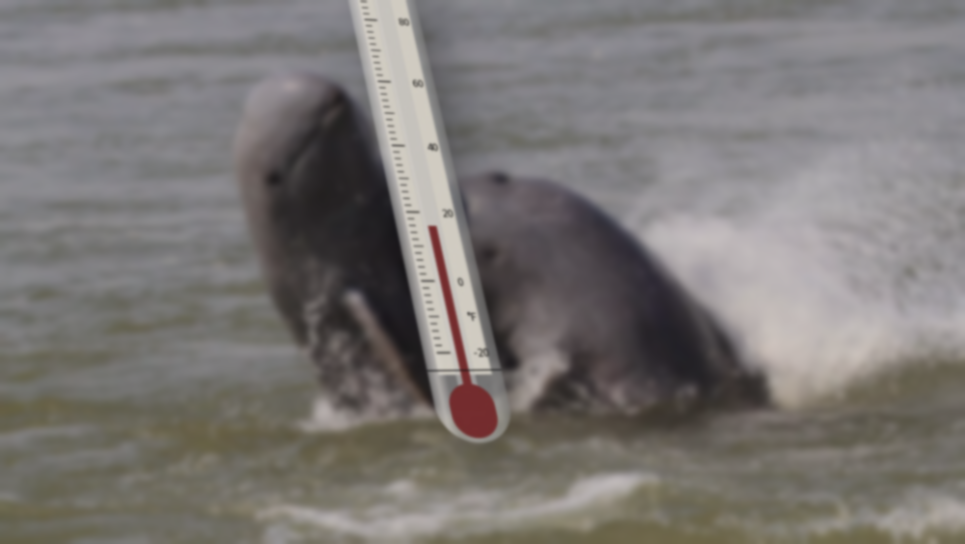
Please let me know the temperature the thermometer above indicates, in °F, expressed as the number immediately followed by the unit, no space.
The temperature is 16°F
